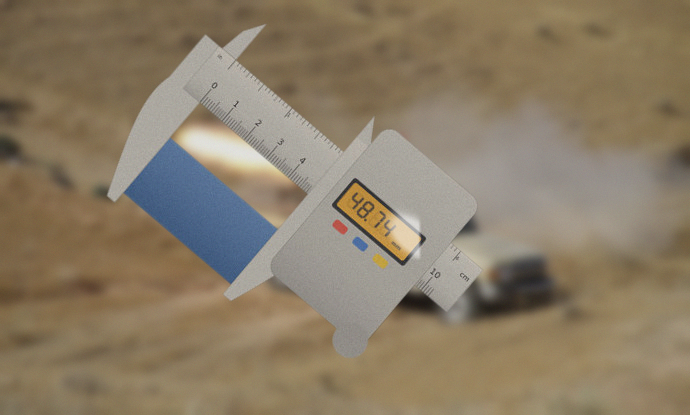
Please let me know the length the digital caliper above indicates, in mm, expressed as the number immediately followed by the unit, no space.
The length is 48.74mm
